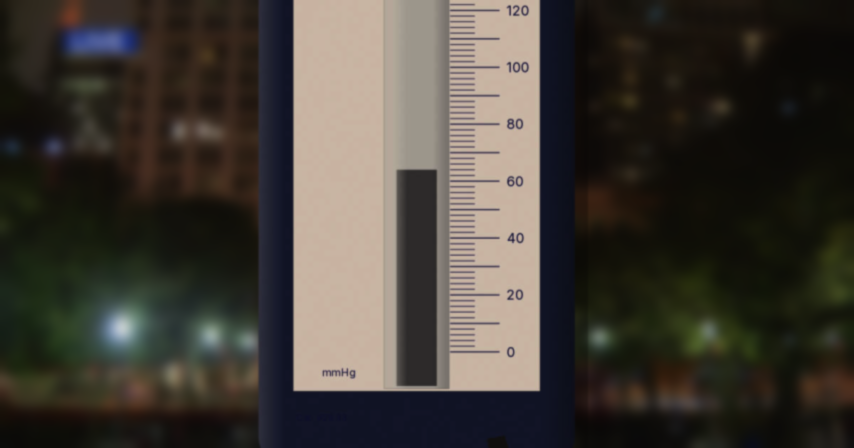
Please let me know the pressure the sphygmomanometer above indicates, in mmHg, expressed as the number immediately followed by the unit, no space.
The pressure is 64mmHg
